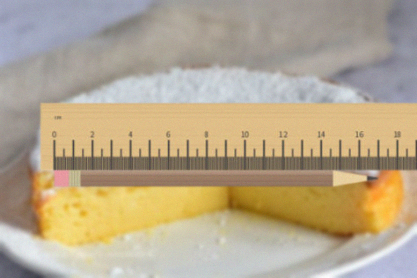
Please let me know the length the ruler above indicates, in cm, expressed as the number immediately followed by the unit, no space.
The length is 17cm
